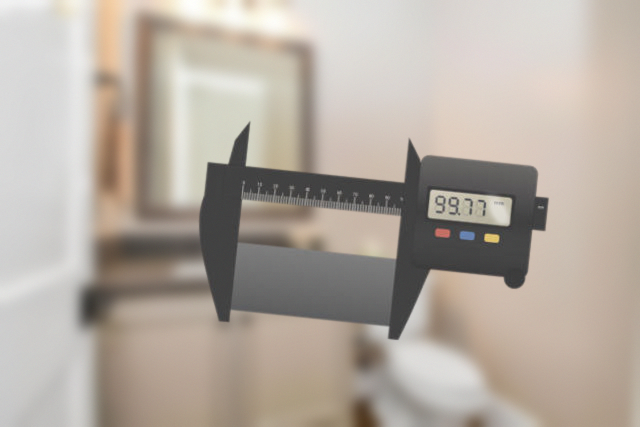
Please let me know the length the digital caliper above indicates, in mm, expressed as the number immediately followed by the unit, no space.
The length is 99.77mm
